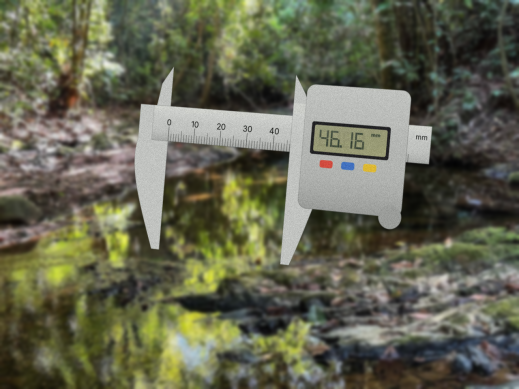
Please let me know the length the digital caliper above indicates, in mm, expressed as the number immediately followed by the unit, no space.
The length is 46.16mm
